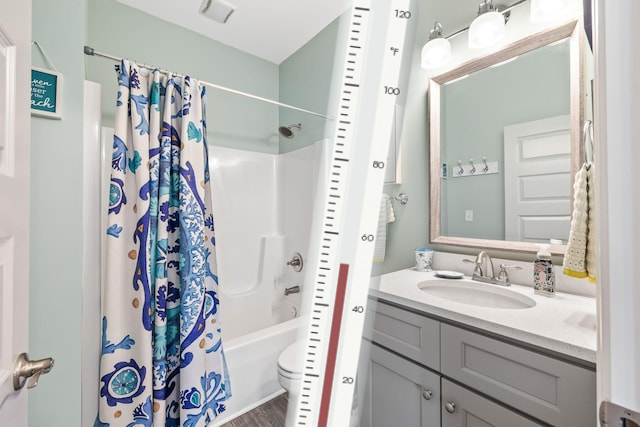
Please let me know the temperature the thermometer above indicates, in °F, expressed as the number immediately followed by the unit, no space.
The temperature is 52°F
